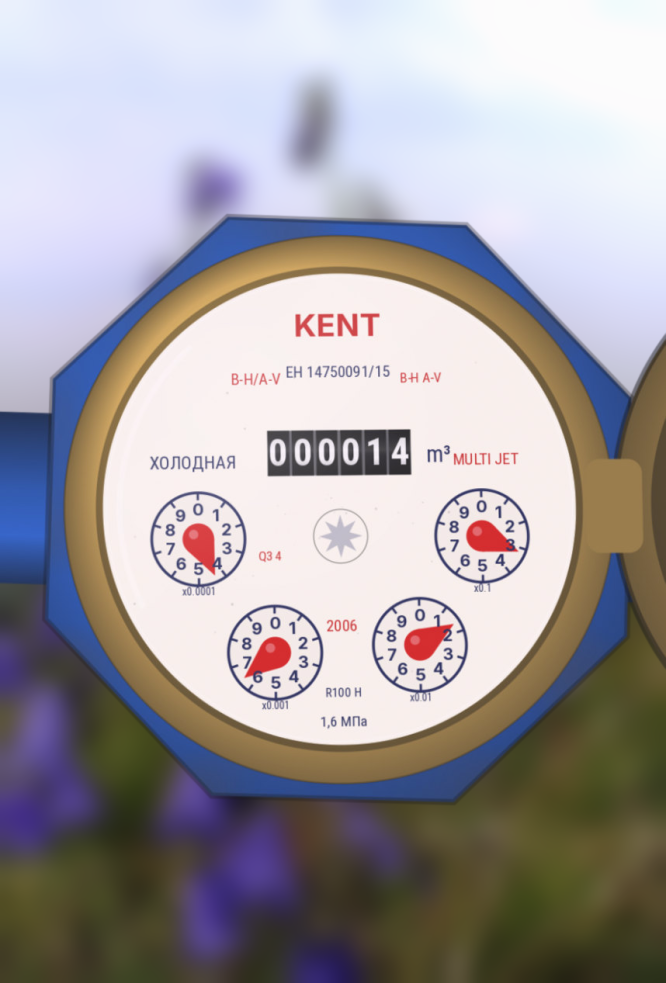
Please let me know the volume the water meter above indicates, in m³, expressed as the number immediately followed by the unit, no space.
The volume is 14.3164m³
